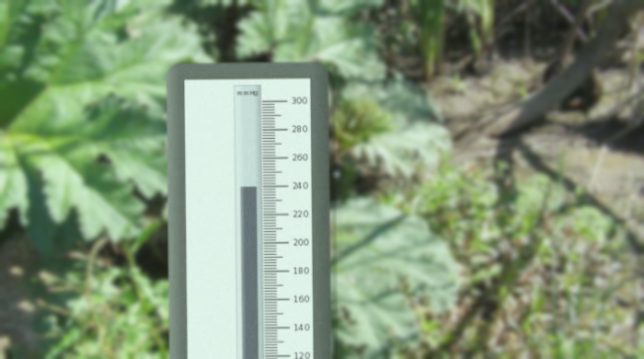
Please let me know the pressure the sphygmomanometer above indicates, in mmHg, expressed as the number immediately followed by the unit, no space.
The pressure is 240mmHg
